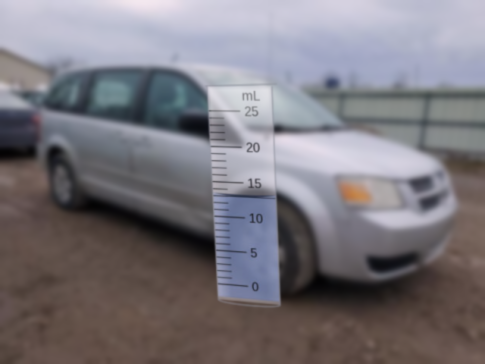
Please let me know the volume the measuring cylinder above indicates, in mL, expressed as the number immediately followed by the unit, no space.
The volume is 13mL
